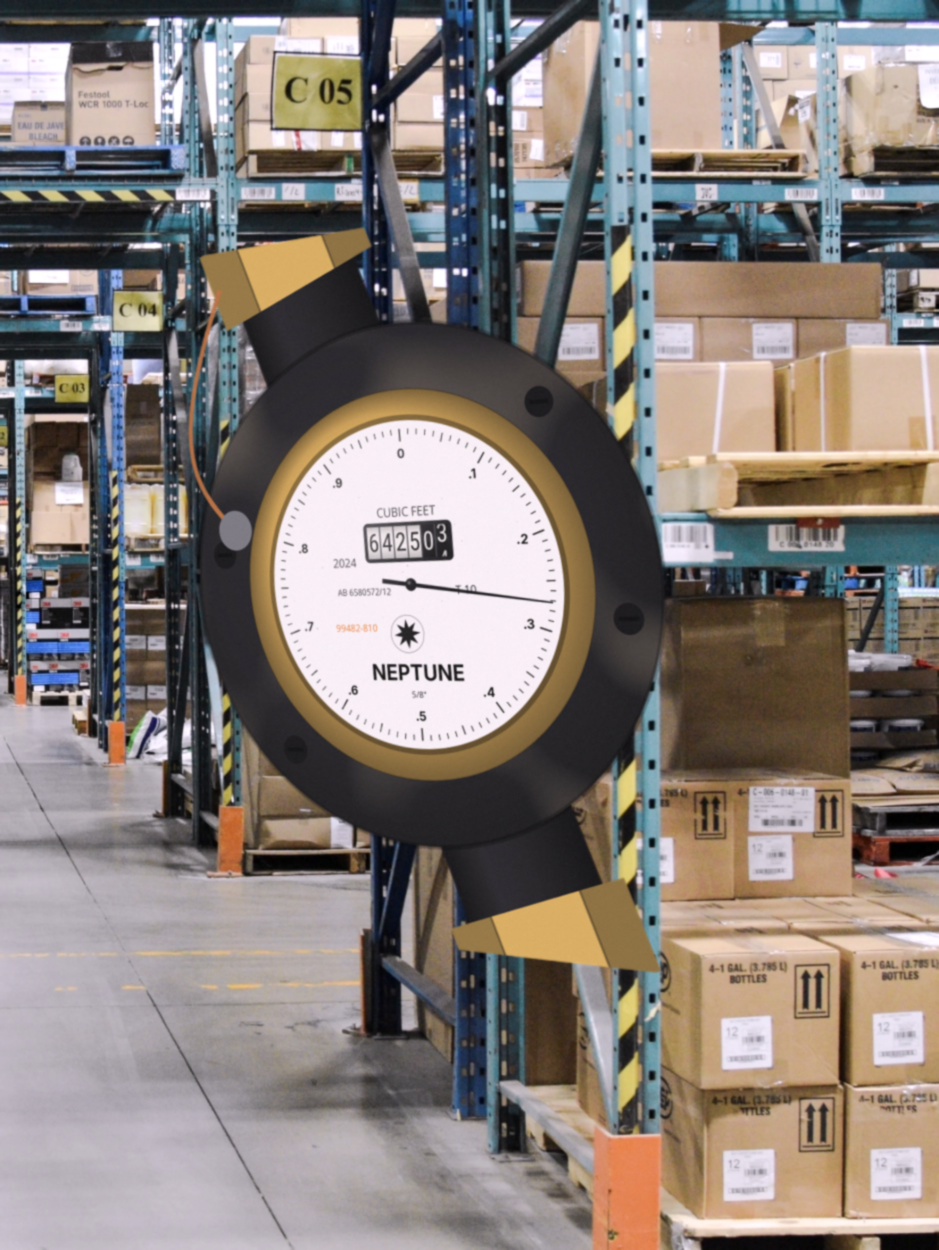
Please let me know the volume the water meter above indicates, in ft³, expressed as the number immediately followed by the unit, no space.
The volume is 642503.27ft³
